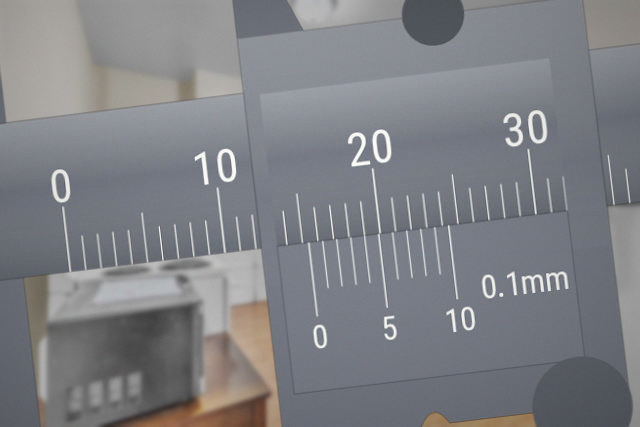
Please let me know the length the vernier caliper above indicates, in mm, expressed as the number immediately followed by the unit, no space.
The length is 15.4mm
